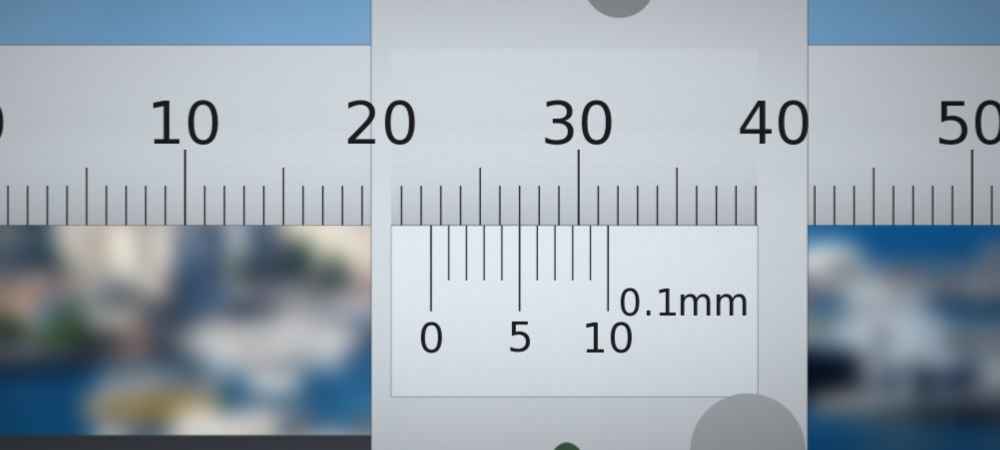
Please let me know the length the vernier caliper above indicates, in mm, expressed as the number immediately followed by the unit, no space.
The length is 22.5mm
